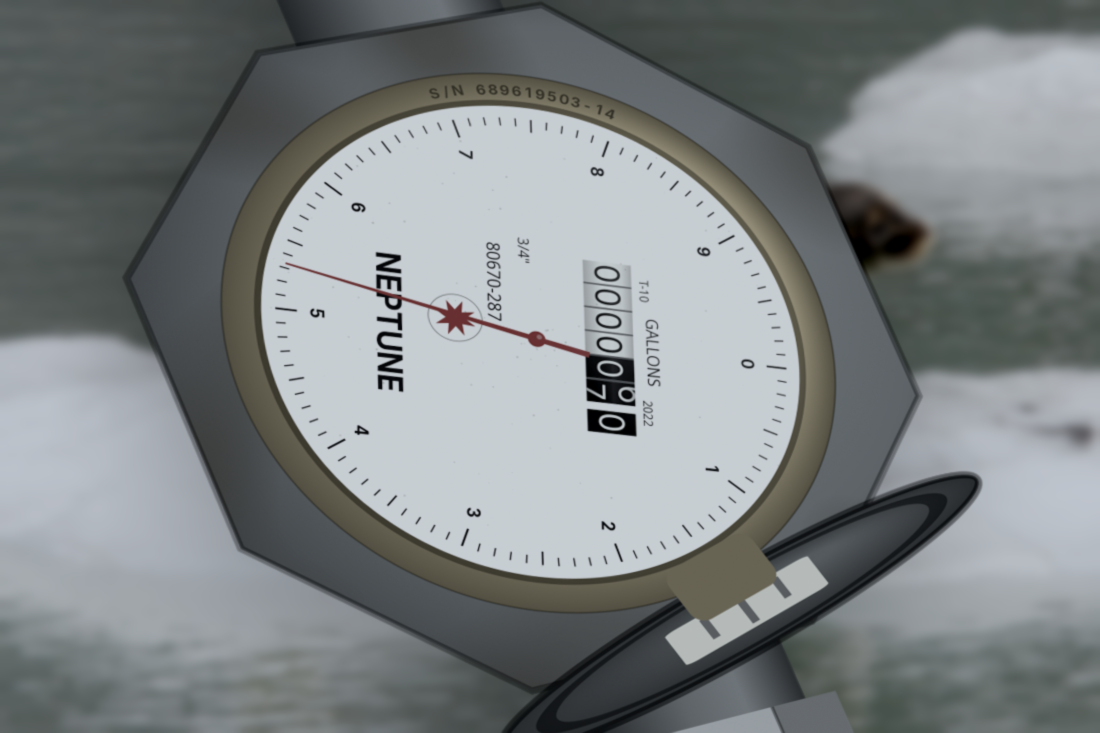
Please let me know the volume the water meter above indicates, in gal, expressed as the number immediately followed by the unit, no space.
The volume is 65.3gal
